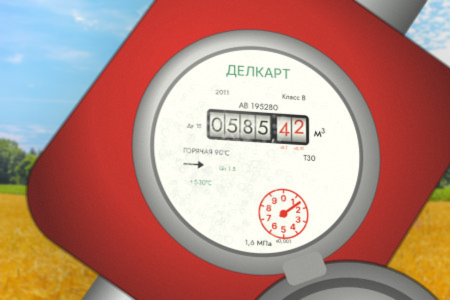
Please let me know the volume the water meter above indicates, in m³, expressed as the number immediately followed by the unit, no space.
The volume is 585.421m³
